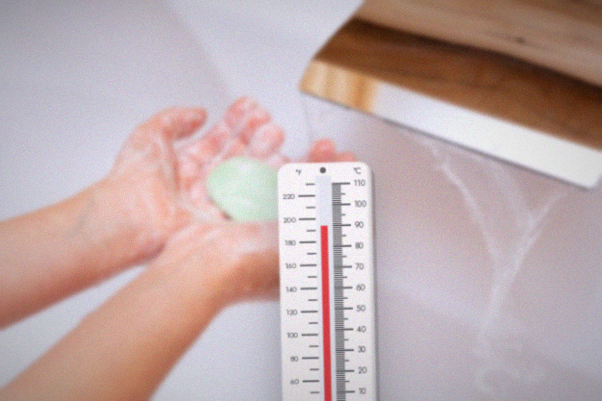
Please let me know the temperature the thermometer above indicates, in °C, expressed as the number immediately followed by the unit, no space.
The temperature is 90°C
